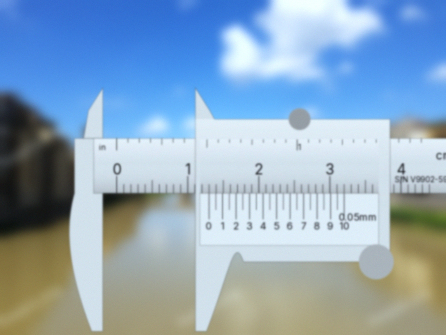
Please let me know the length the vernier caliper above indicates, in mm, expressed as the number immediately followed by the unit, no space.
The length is 13.0mm
